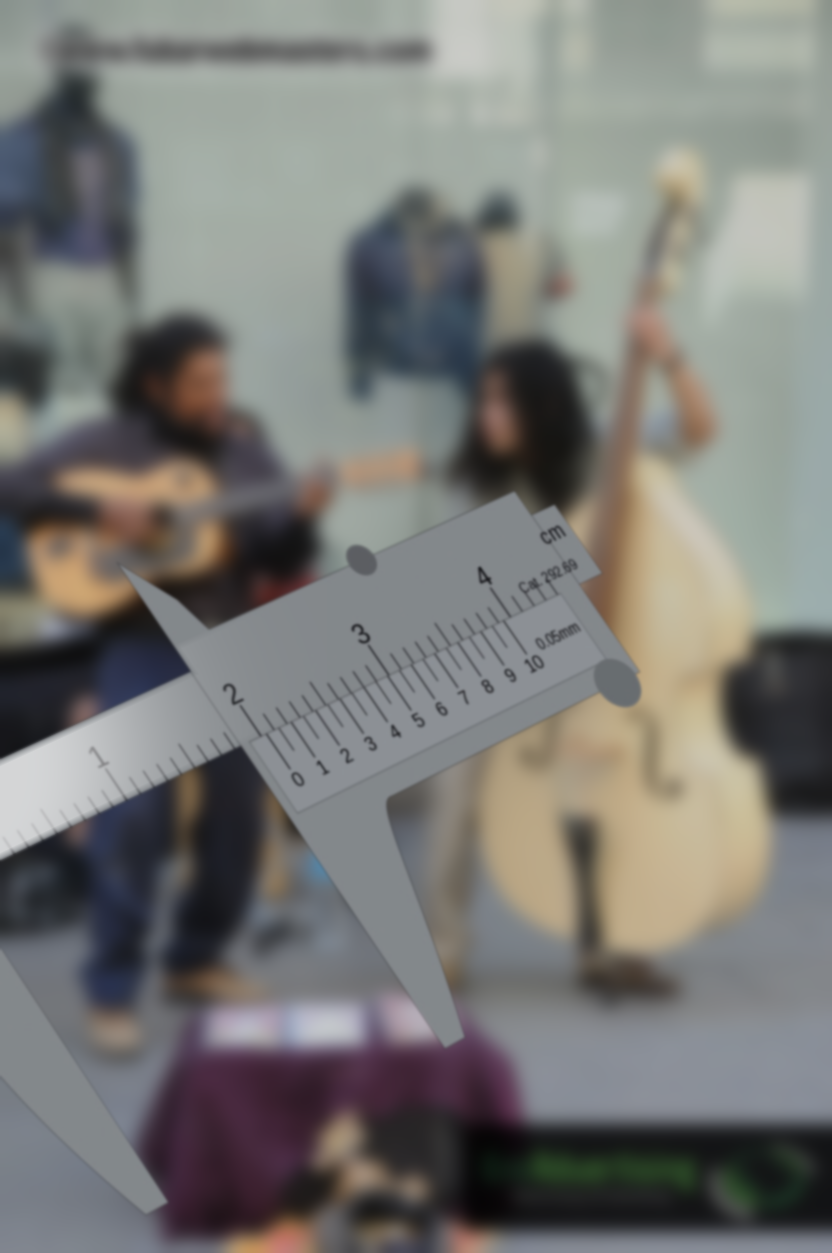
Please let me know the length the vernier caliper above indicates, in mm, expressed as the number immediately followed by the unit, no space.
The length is 20.4mm
